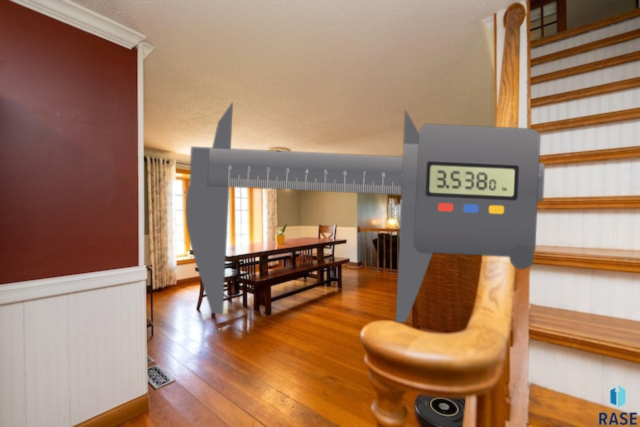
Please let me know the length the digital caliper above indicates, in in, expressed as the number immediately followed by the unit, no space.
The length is 3.5380in
